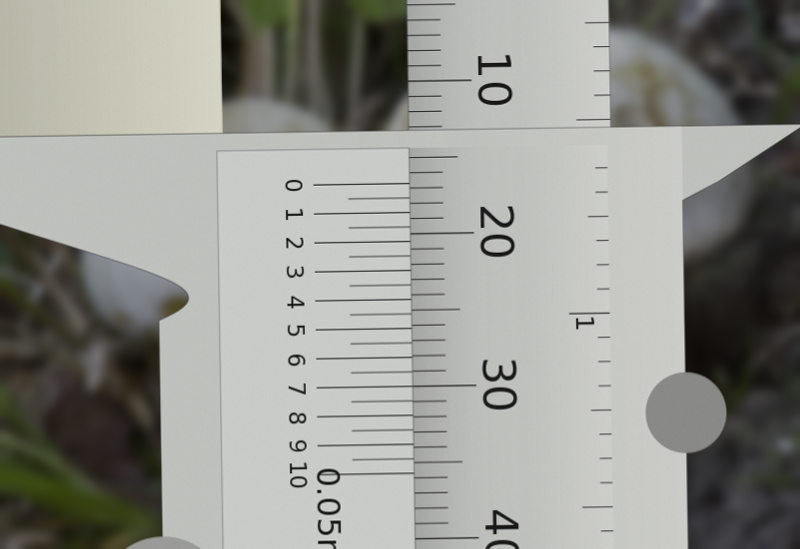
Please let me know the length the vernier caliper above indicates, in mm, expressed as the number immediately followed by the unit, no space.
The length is 16.7mm
